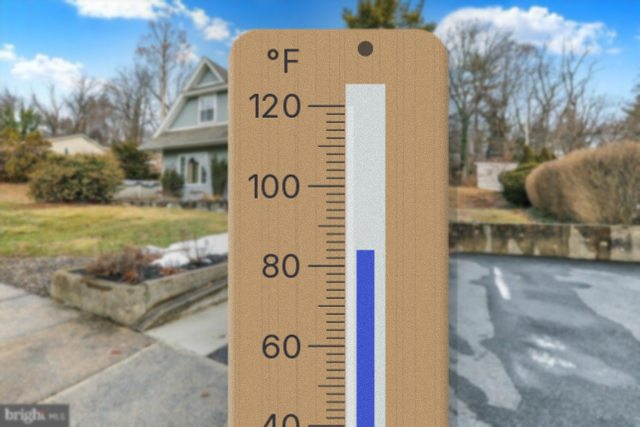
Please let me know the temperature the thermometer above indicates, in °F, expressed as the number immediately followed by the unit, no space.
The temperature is 84°F
